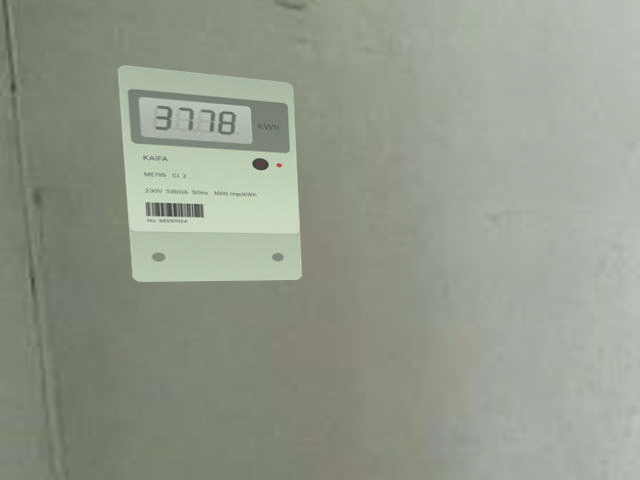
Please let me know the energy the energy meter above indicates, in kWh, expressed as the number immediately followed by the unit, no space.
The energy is 3778kWh
